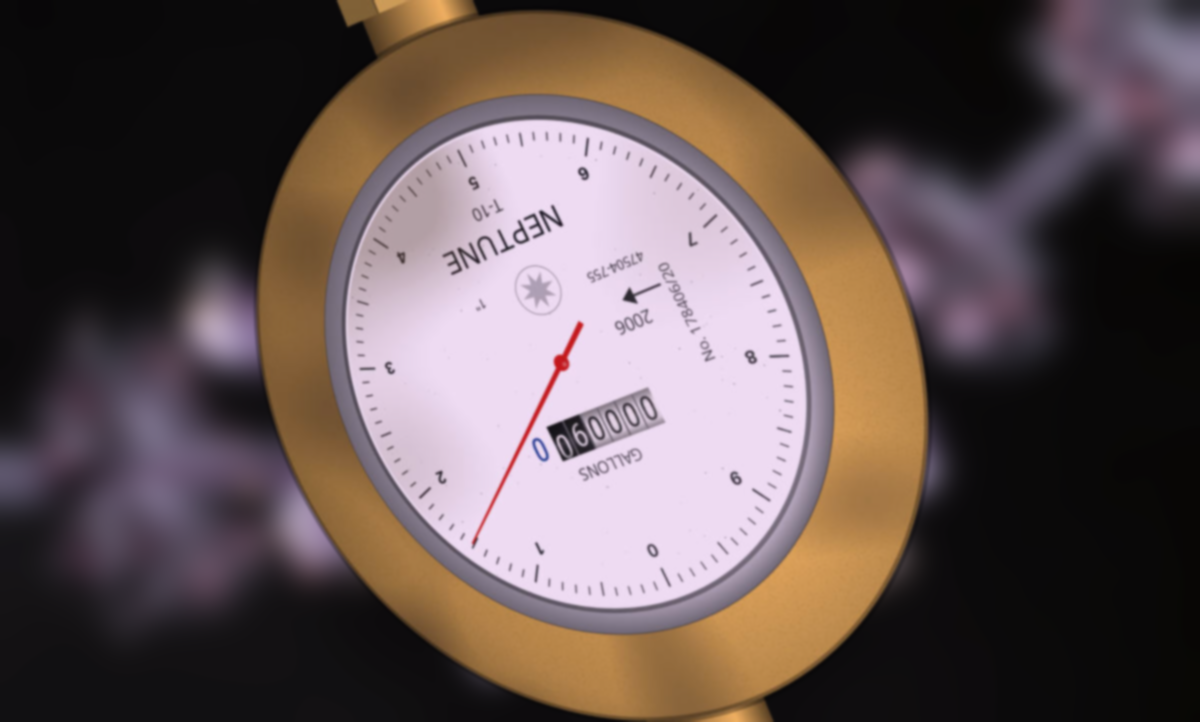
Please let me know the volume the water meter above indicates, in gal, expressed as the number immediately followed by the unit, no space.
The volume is 901.5gal
